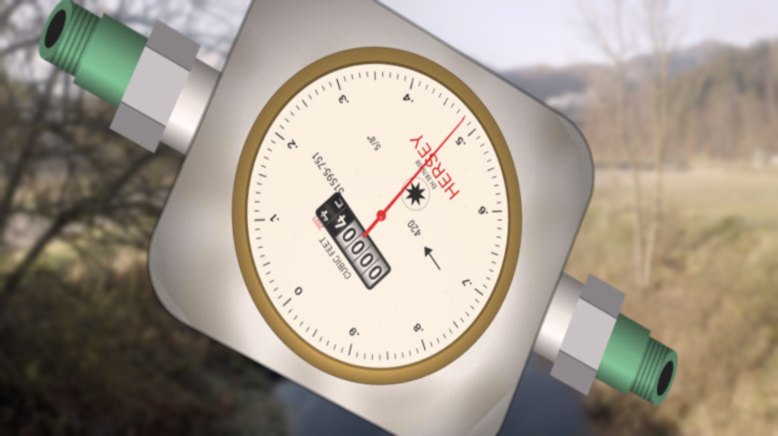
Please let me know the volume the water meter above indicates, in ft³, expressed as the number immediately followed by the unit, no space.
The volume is 44.48ft³
